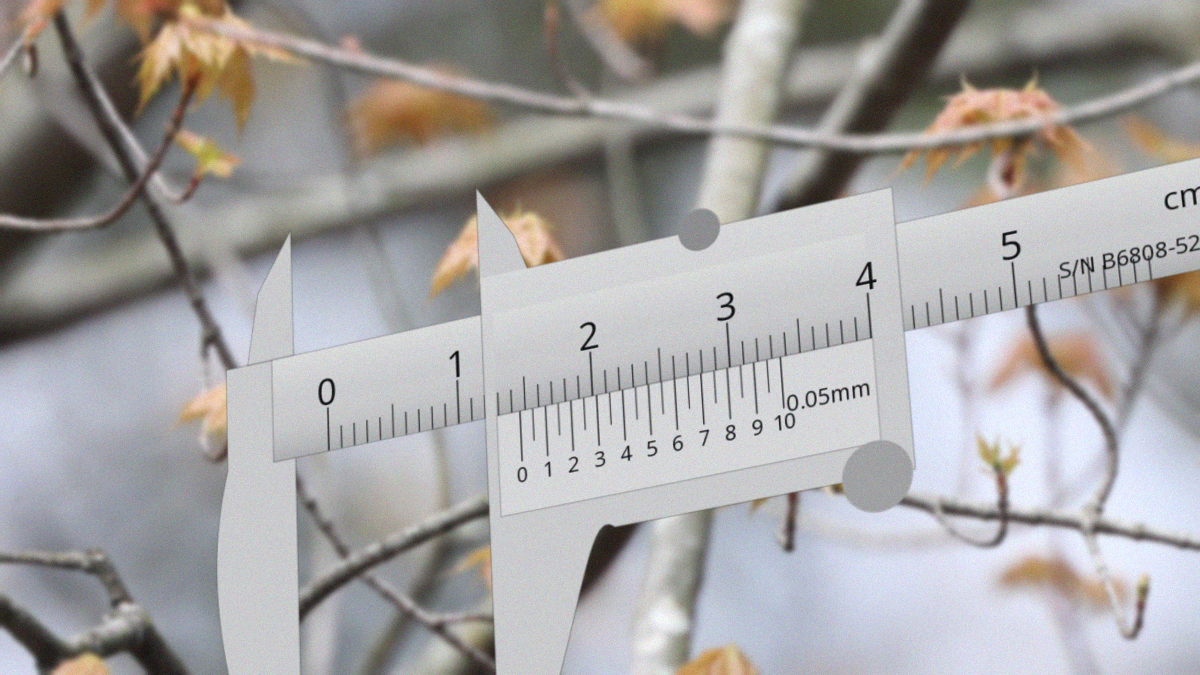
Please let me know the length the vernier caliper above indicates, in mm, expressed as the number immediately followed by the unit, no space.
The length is 14.6mm
